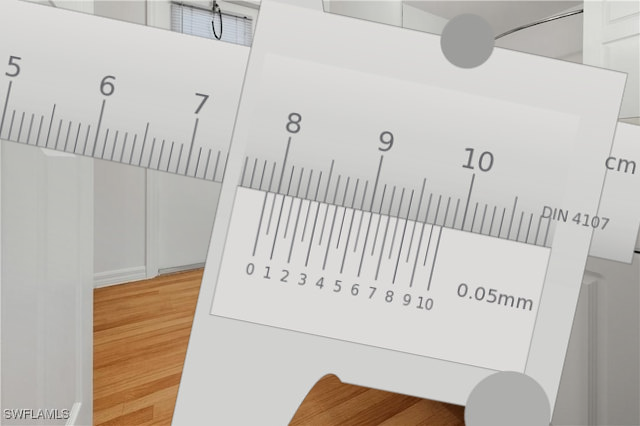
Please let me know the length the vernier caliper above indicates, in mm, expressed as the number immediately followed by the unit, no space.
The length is 78.8mm
